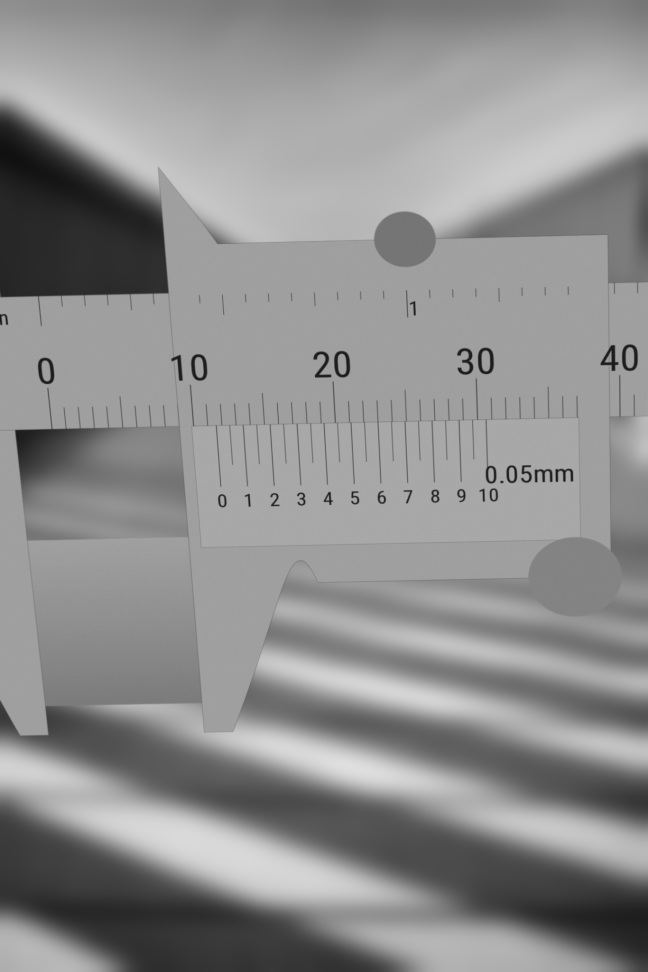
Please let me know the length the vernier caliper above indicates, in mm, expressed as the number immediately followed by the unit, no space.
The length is 11.6mm
